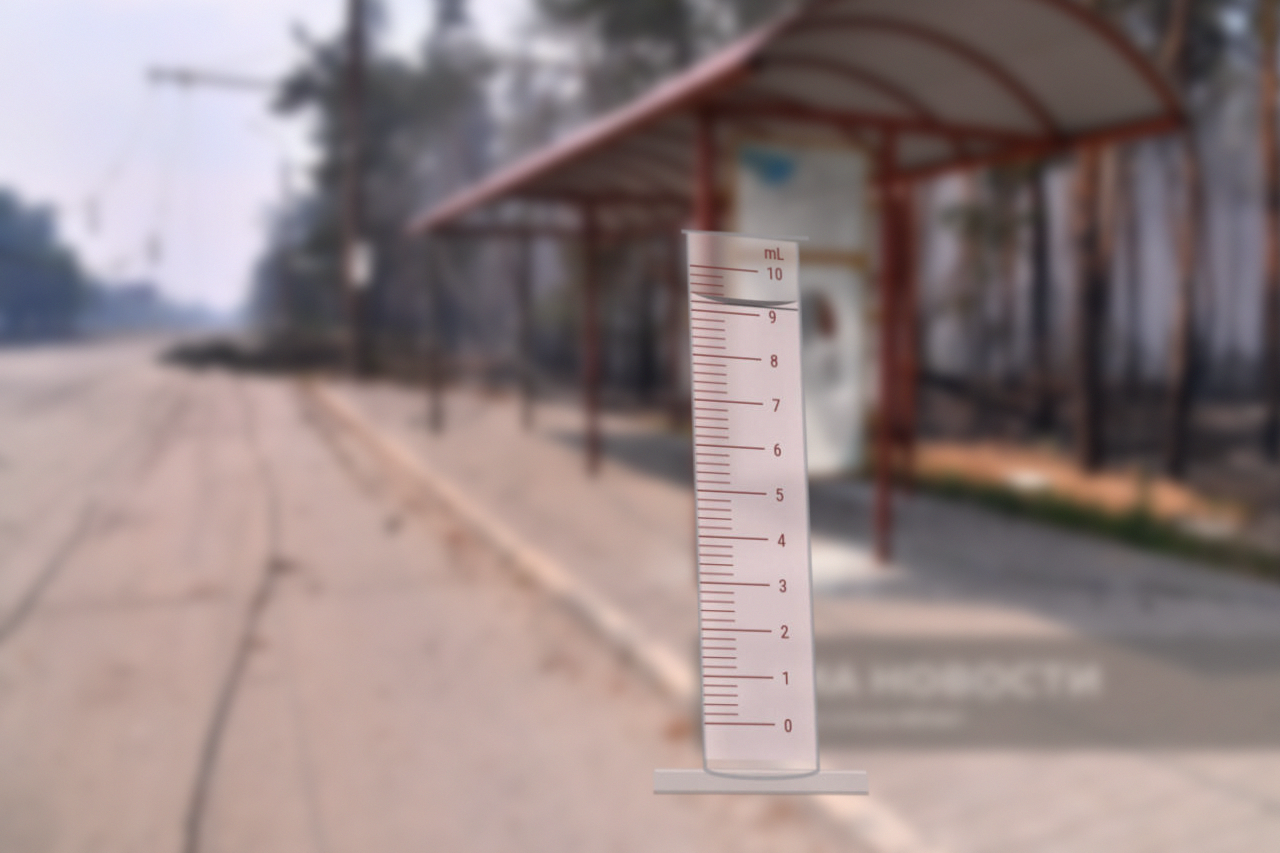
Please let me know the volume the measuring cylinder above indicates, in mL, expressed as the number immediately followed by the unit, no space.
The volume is 9.2mL
